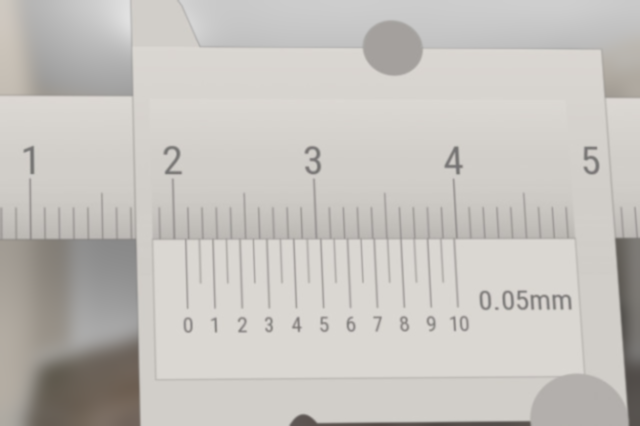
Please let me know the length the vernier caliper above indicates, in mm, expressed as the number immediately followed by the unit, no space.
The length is 20.8mm
